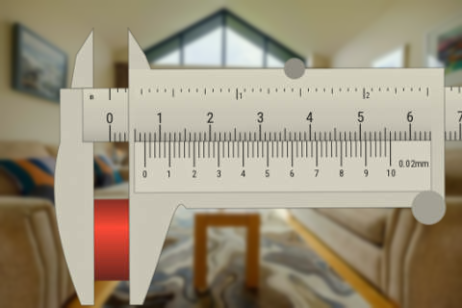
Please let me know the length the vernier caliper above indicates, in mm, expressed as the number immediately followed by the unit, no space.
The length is 7.0mm
